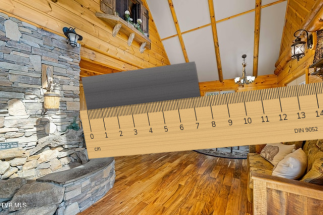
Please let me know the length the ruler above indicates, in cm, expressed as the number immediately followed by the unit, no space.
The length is 7.5cm
